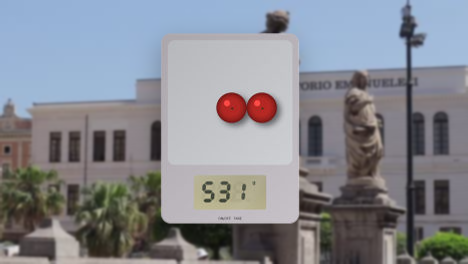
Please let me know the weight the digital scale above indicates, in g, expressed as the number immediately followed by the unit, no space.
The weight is 531g
